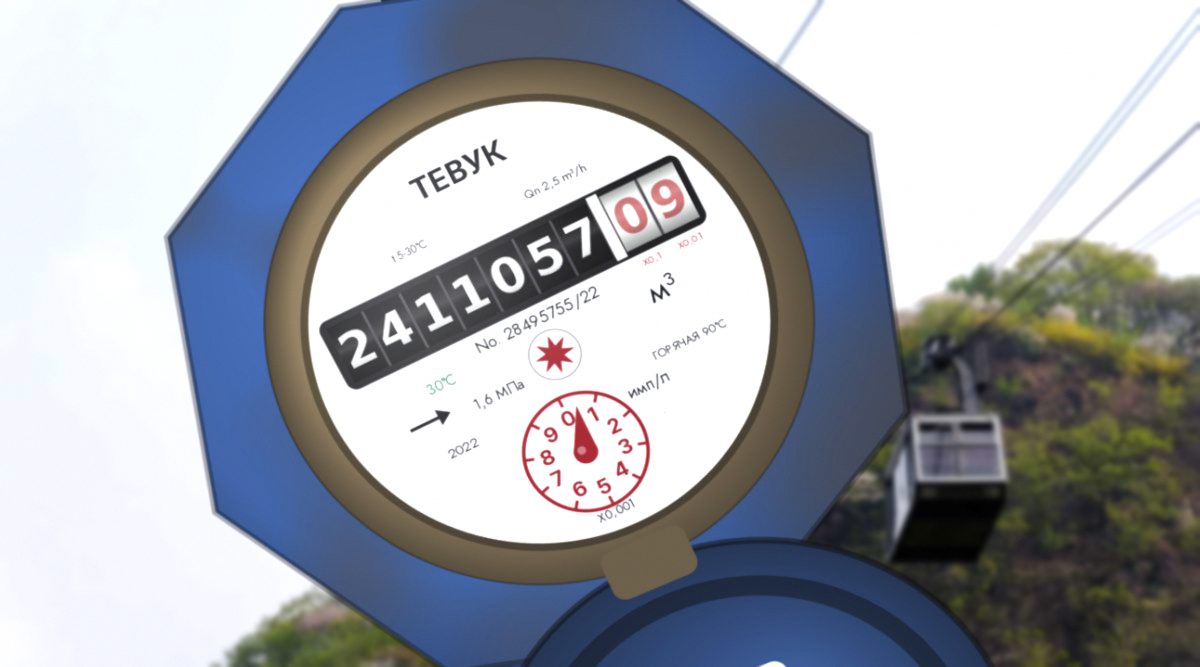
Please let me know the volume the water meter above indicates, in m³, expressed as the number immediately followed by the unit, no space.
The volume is 2411057.090m³
